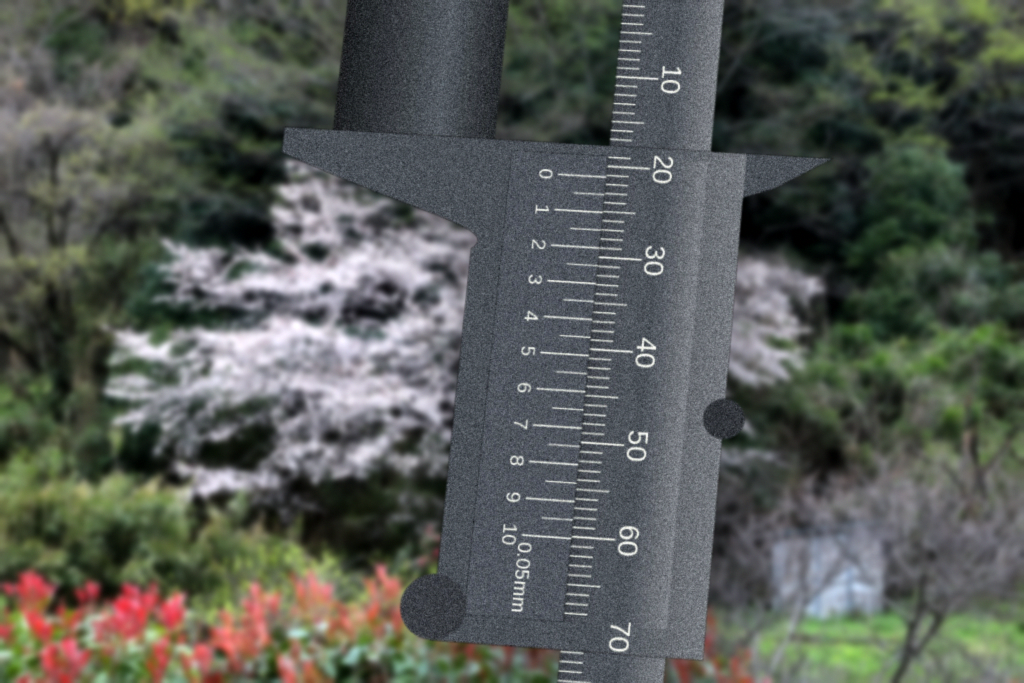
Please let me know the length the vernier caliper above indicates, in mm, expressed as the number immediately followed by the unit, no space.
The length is 21.2mm
